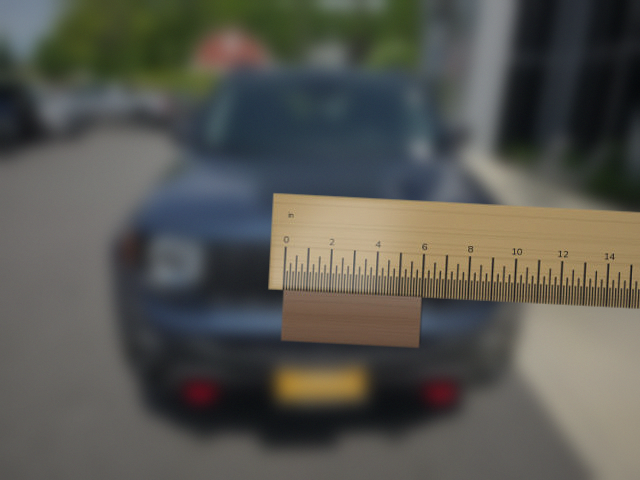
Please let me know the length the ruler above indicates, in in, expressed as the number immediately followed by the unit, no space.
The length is 6in
